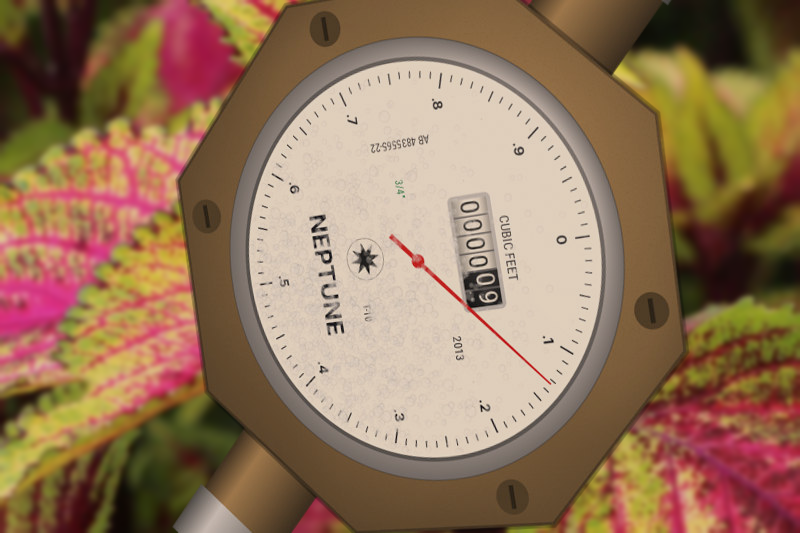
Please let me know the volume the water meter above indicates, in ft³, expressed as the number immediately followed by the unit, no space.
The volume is 9.13ft³
